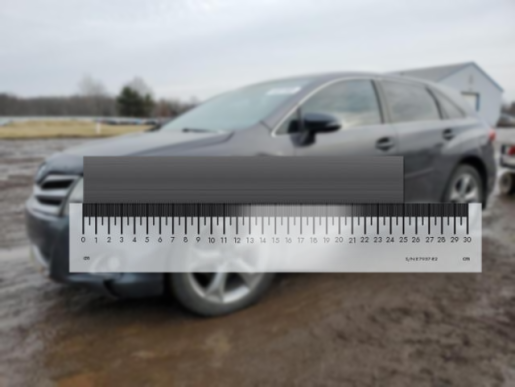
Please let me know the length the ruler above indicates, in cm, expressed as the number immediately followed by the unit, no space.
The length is 25cm
